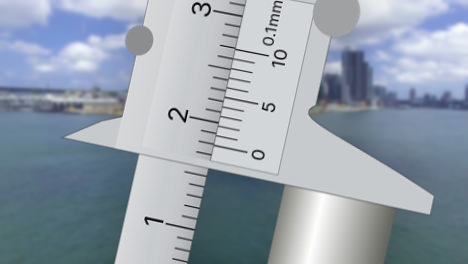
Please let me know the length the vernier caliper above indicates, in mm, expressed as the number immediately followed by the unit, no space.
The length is 17.9mm
